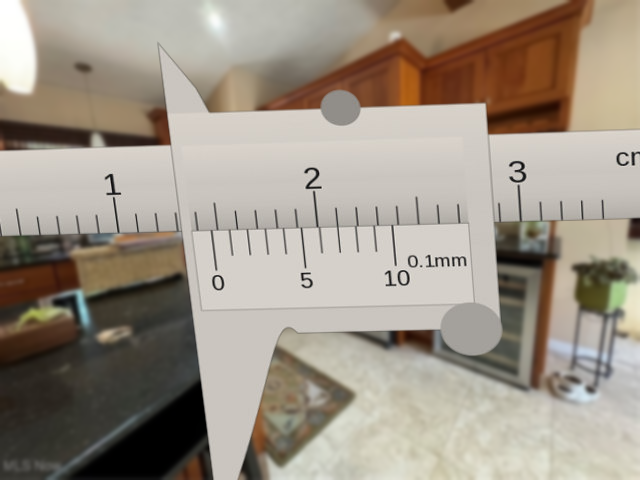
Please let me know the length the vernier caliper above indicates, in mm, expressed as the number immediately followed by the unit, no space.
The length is 14.7mm
